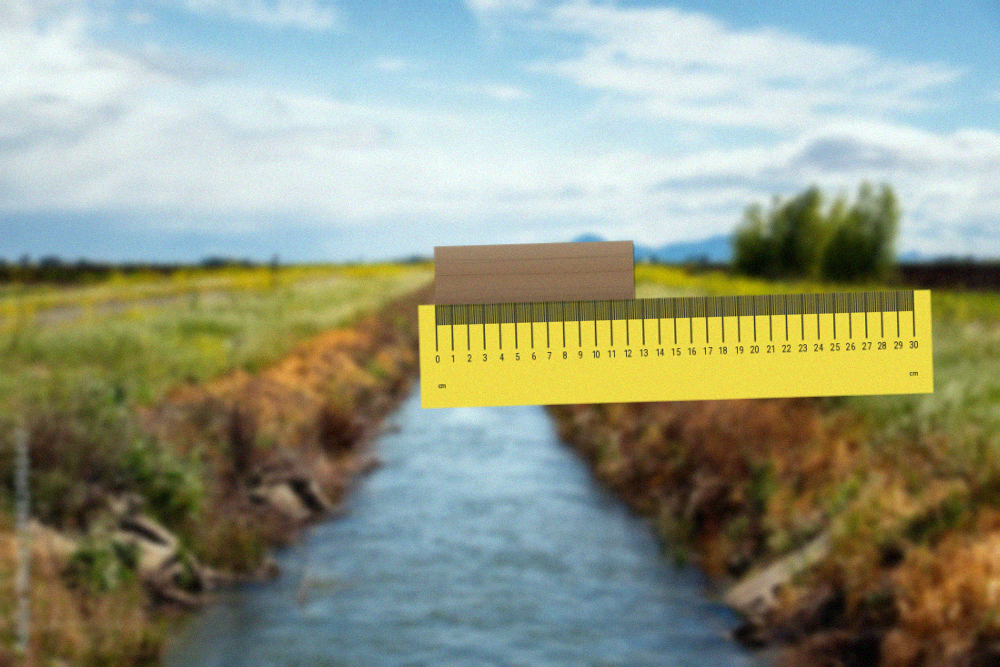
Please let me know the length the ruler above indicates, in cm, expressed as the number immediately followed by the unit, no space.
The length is 12.5cm
